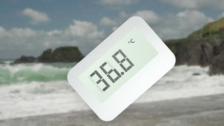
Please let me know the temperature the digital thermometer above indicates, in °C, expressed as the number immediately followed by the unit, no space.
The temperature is 36.8°C
